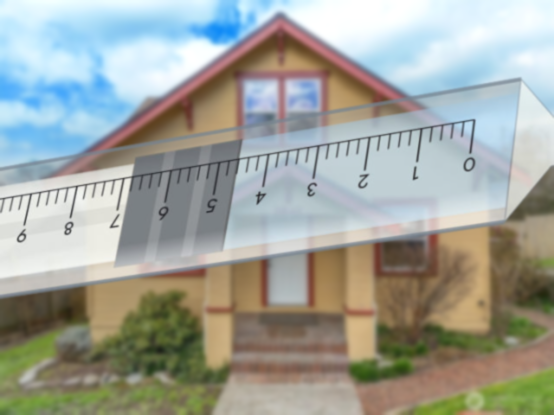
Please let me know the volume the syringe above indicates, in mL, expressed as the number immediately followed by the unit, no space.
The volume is 4.6mL
